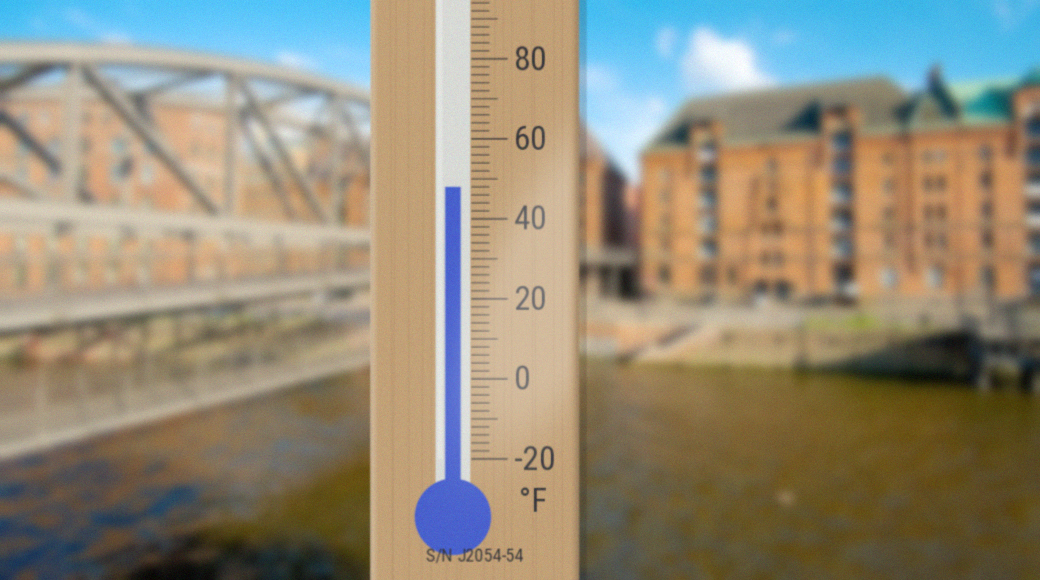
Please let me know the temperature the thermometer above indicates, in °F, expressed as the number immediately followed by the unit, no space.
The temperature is 48°F
